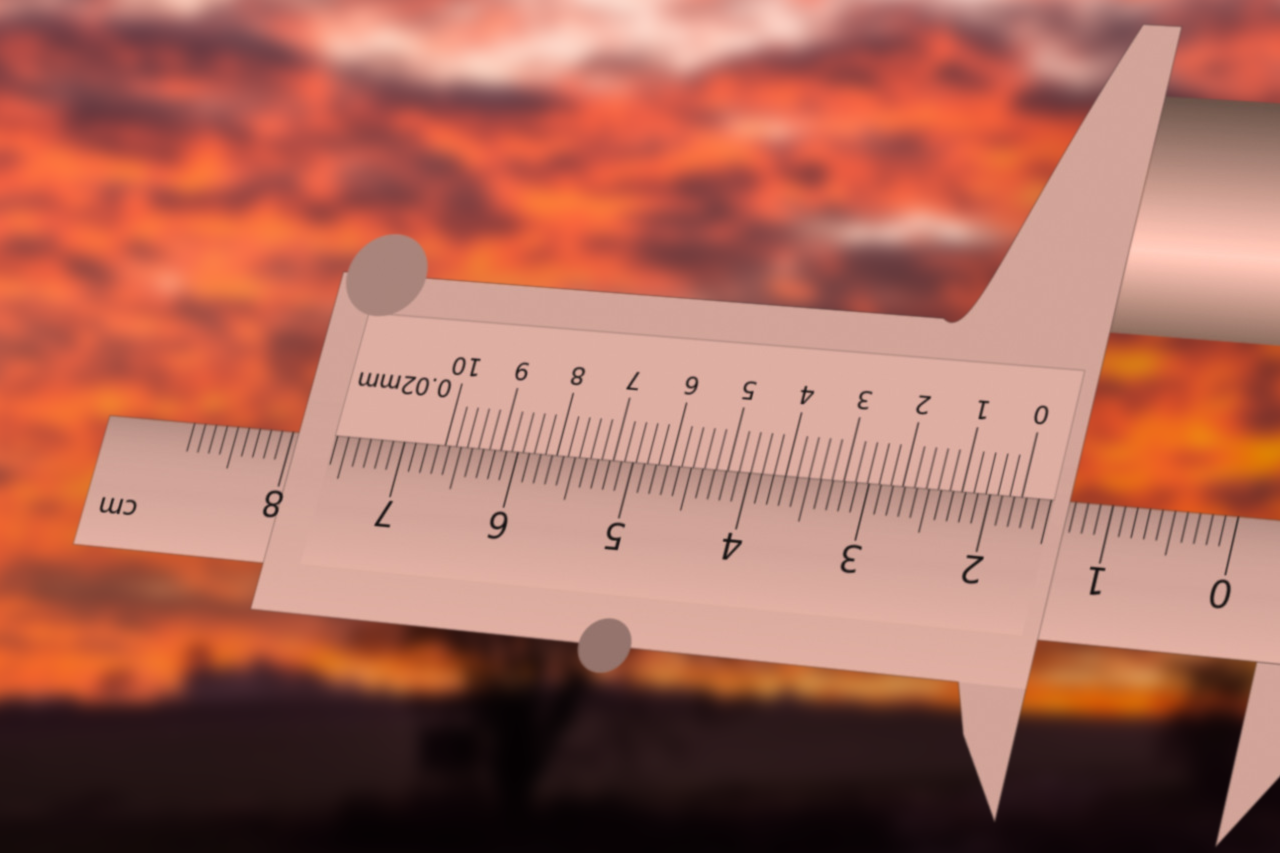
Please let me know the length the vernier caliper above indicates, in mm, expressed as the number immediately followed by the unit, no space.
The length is 17.4mm
